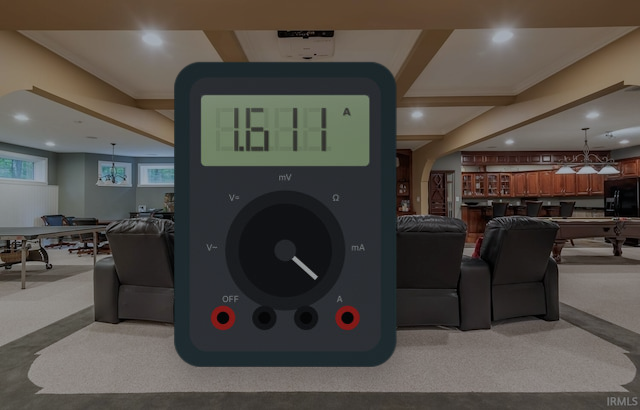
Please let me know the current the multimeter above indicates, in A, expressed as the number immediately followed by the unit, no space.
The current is 1.611A
